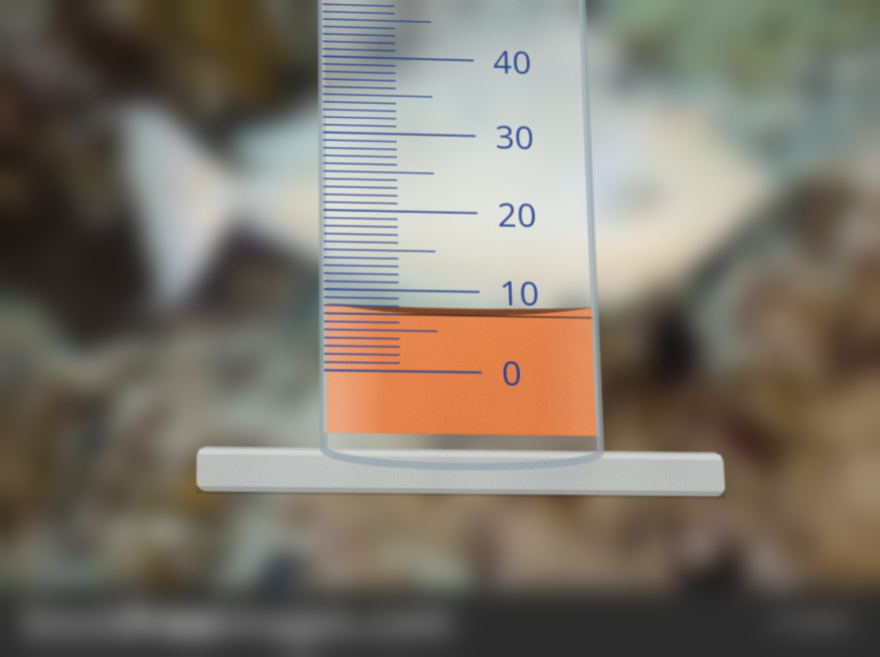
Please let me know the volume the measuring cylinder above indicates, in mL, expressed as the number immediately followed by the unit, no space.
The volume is 7mL
